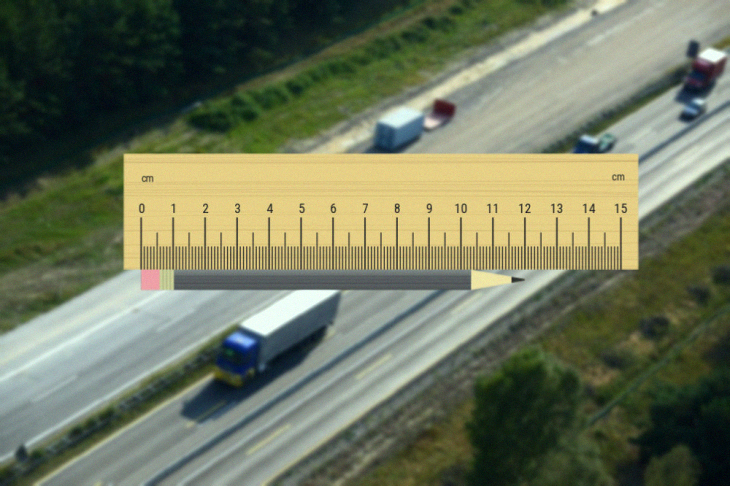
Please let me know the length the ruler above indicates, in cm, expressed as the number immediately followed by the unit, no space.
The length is 12cm
